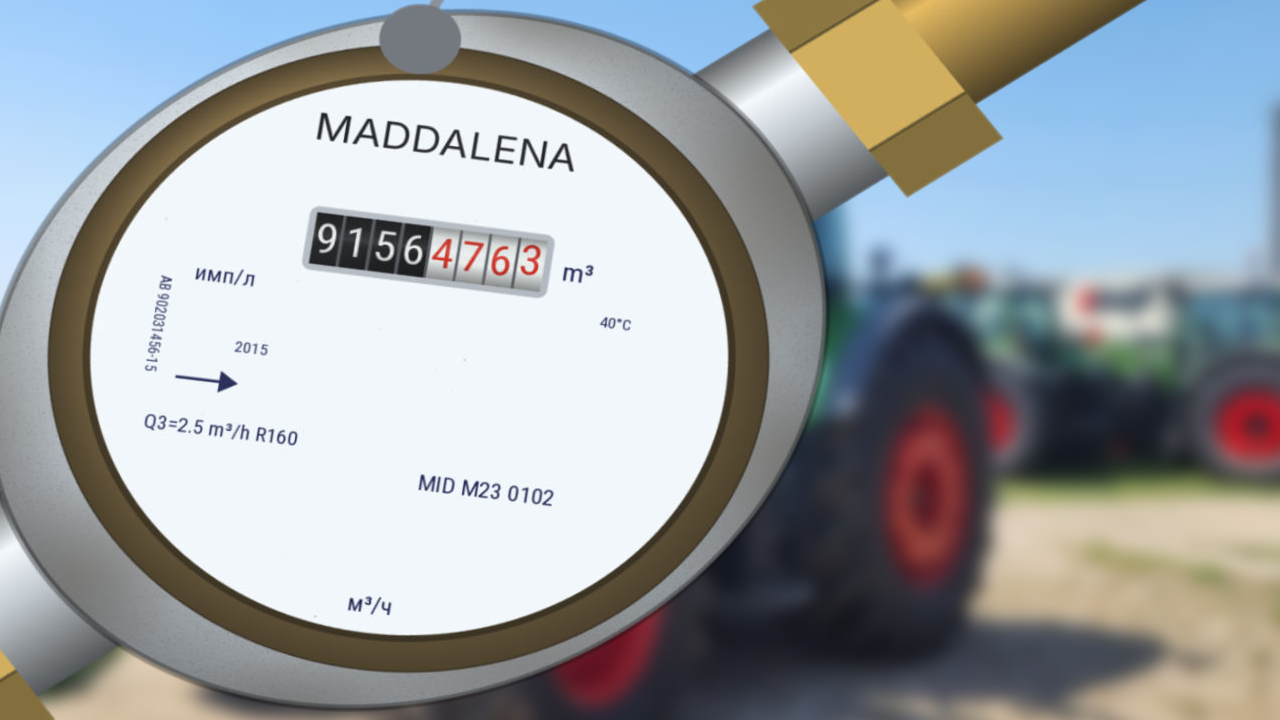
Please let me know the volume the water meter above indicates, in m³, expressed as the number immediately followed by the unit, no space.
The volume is 9156.4763m³
